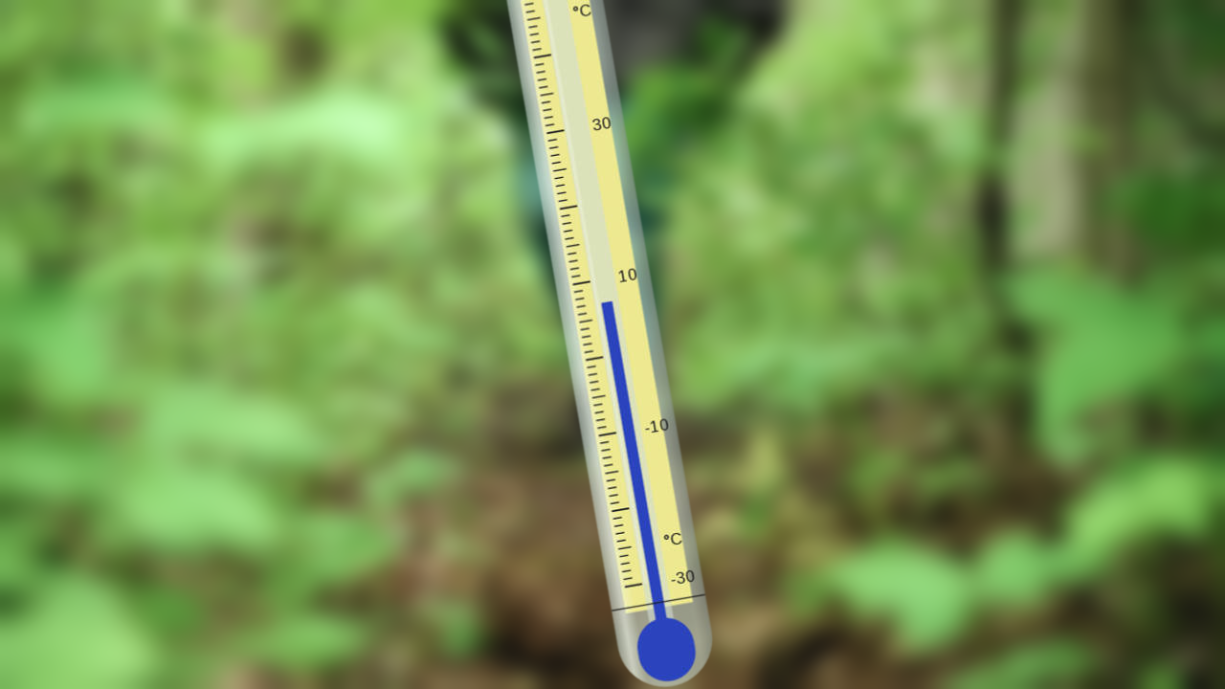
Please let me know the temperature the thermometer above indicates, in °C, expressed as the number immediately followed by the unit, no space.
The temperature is 7°C
